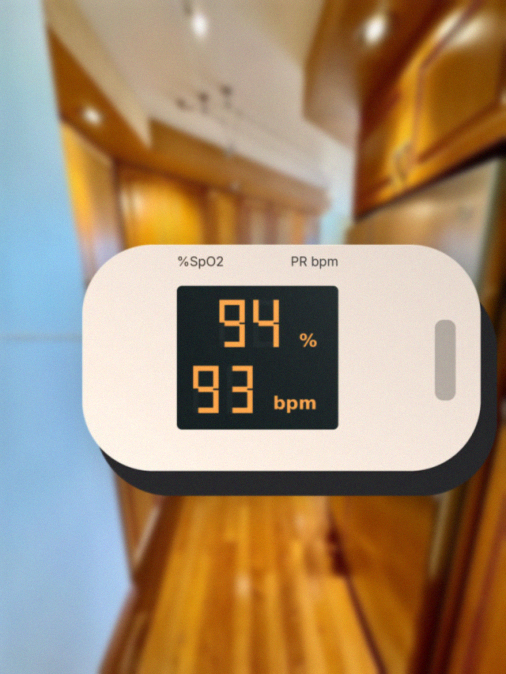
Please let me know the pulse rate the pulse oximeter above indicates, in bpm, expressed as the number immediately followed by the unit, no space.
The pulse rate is 93bpm
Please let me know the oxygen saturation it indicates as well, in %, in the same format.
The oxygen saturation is 94%
